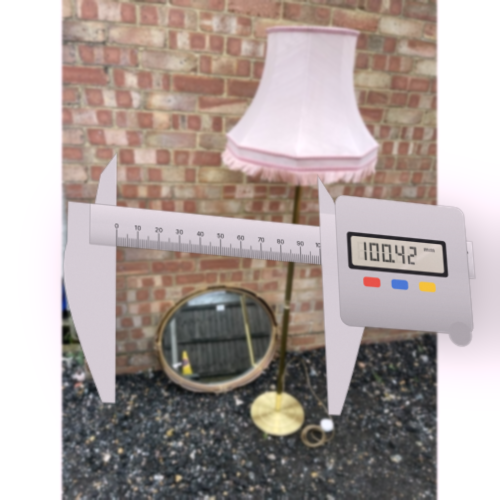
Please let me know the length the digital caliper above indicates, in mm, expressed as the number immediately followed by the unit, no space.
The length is 100.42mm
